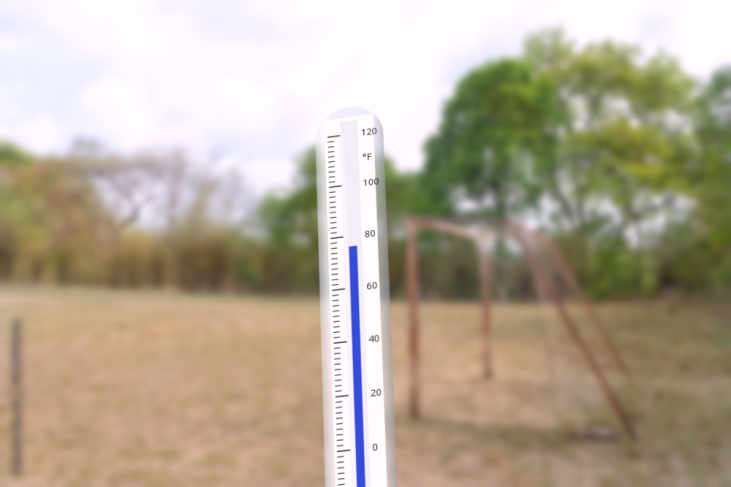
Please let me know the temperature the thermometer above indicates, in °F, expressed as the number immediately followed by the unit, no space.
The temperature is 76°F
